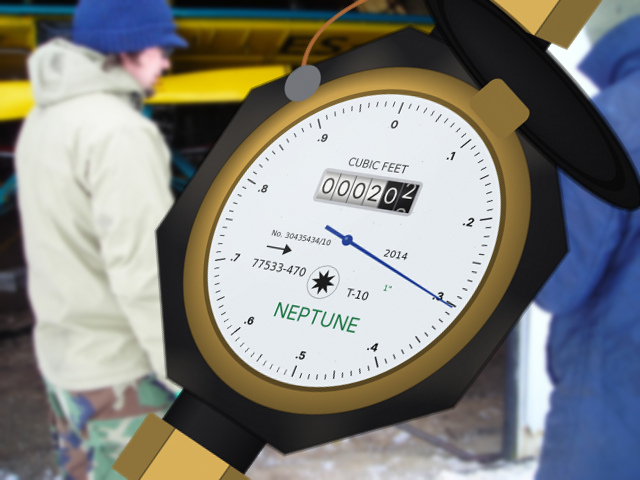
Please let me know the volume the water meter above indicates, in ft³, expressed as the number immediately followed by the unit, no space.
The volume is 202.30ft³
